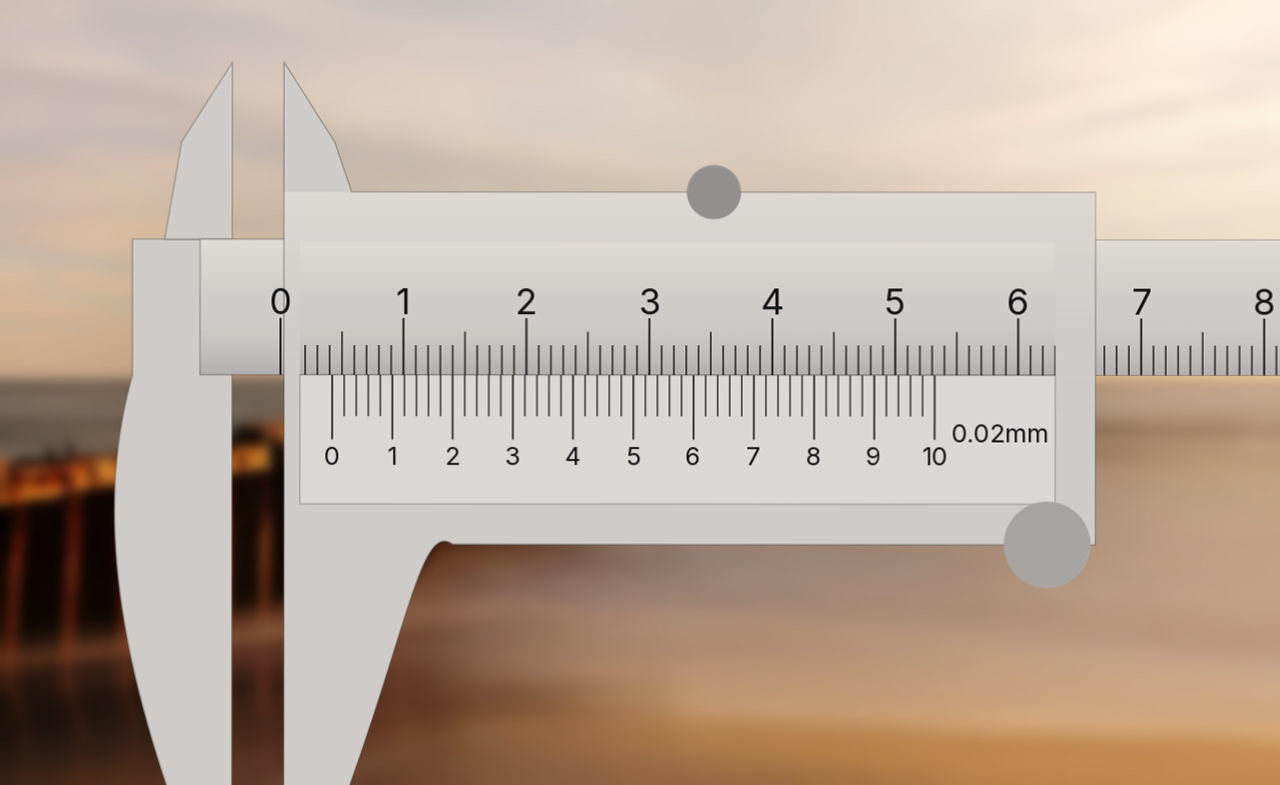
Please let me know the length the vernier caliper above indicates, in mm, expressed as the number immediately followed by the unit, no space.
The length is 4.2mm
